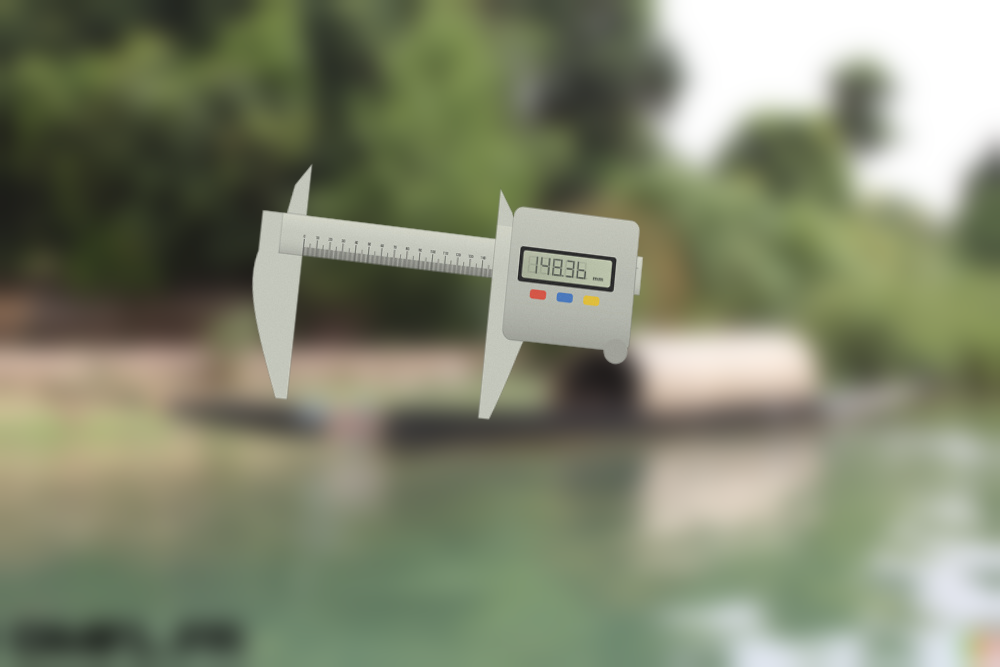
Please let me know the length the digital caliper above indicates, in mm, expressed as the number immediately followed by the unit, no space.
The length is 148.36mm
